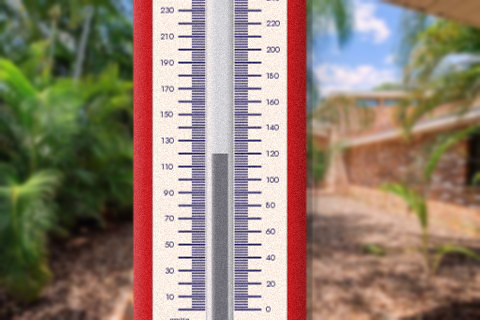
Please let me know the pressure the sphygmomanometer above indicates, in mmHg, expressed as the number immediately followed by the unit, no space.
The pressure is 120mmHg
